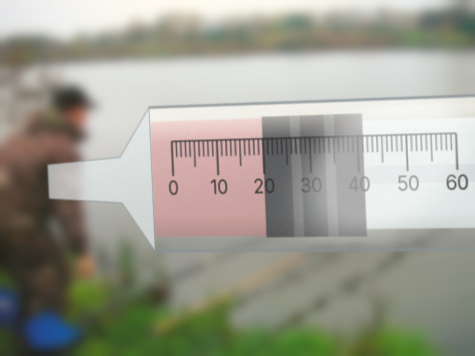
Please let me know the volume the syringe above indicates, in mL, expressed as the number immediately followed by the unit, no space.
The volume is 20mL
